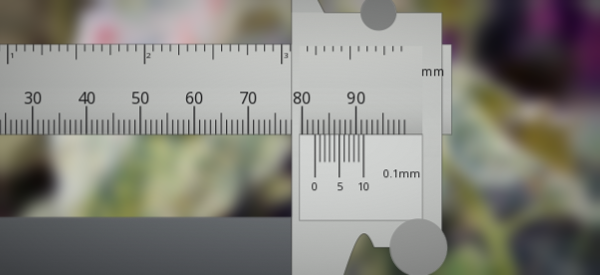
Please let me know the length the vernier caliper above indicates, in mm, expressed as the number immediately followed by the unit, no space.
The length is 82.4mm
